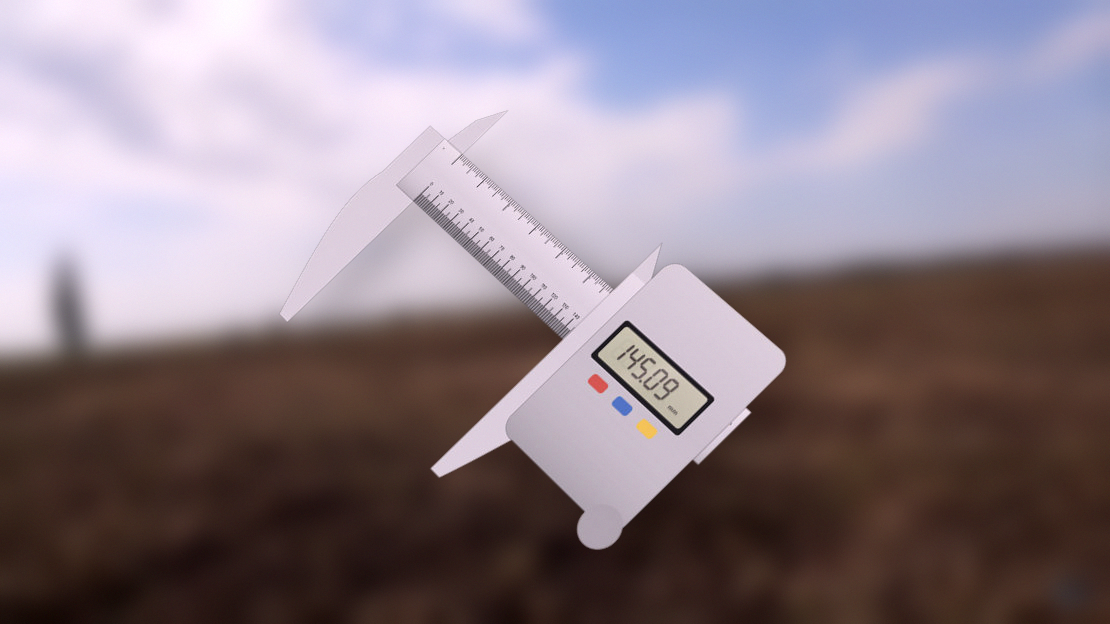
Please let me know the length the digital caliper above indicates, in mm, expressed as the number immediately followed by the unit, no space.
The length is 145.09mm
